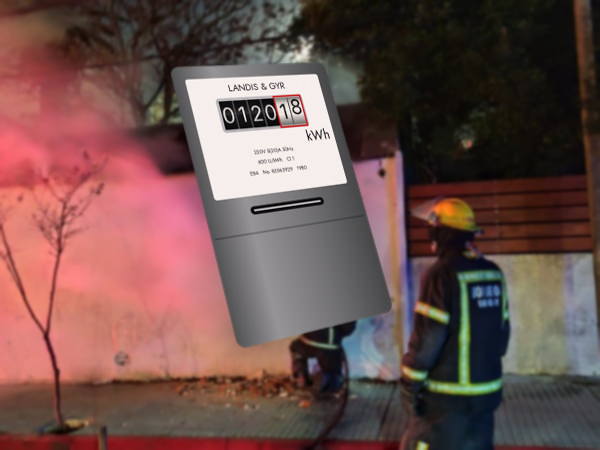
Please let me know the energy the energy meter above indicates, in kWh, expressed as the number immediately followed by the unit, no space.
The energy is 120.18kWh
